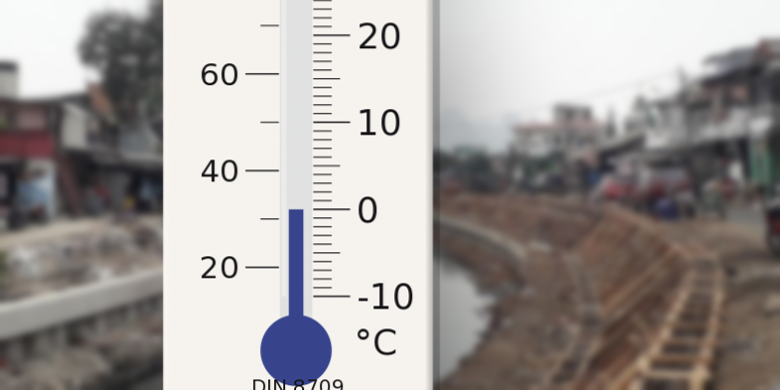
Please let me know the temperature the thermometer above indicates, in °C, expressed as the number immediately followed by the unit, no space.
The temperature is 0°C
